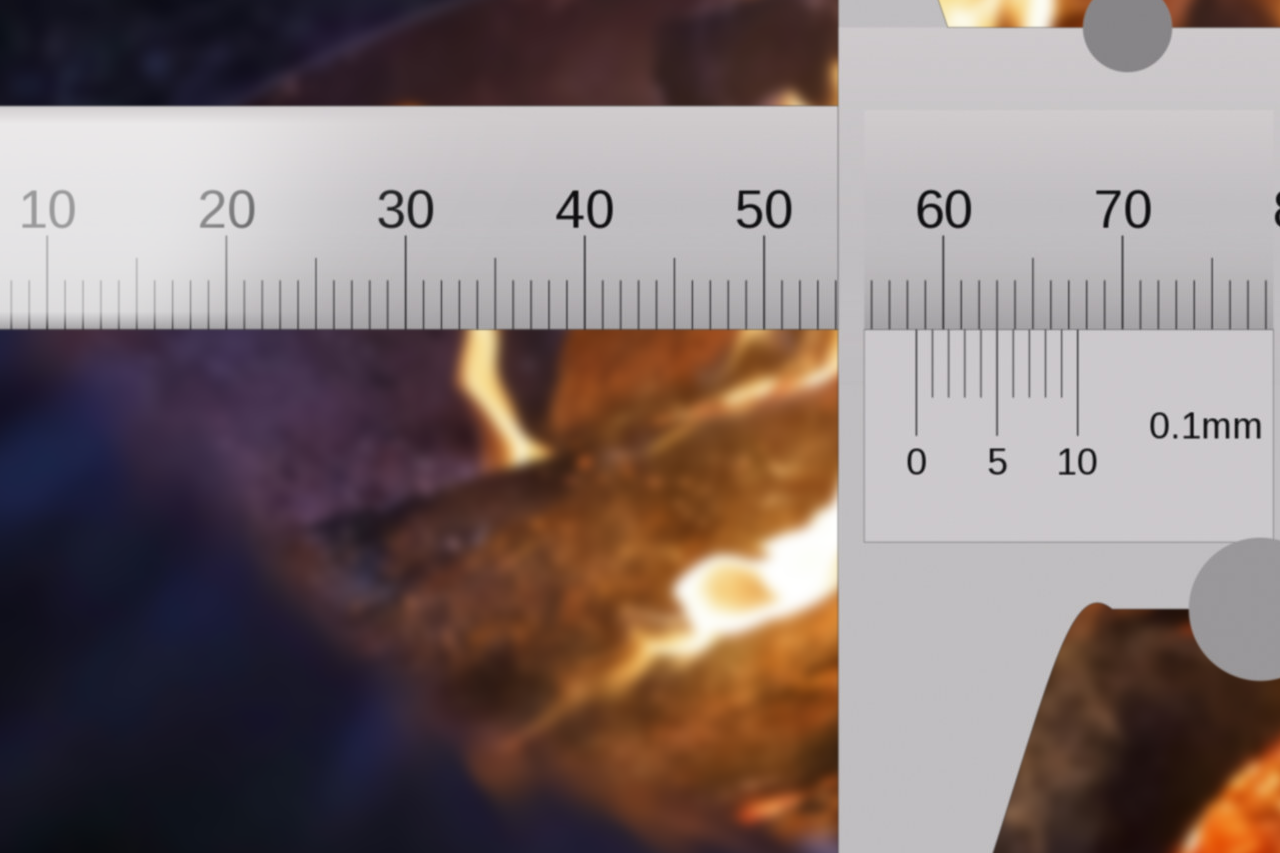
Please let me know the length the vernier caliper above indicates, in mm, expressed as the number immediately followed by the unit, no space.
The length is 58.5mm
